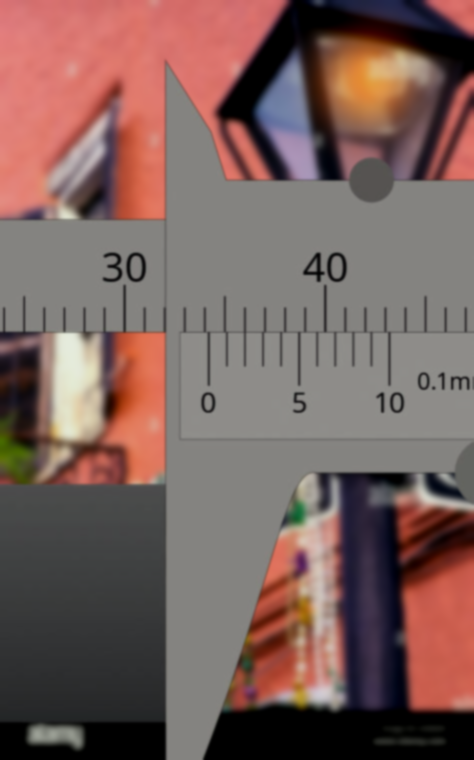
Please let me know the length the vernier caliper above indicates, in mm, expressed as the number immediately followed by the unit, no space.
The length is 34.2mm
